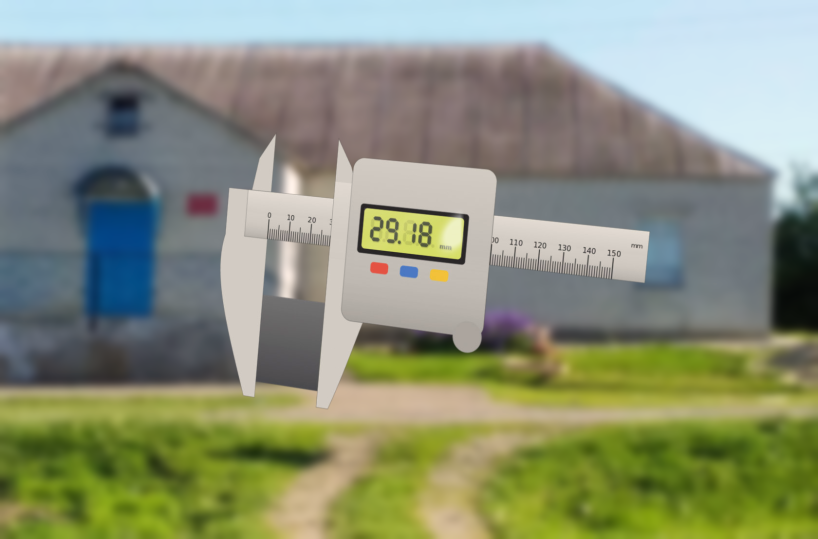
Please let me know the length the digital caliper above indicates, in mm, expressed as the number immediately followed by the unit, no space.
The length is 29.18mm
